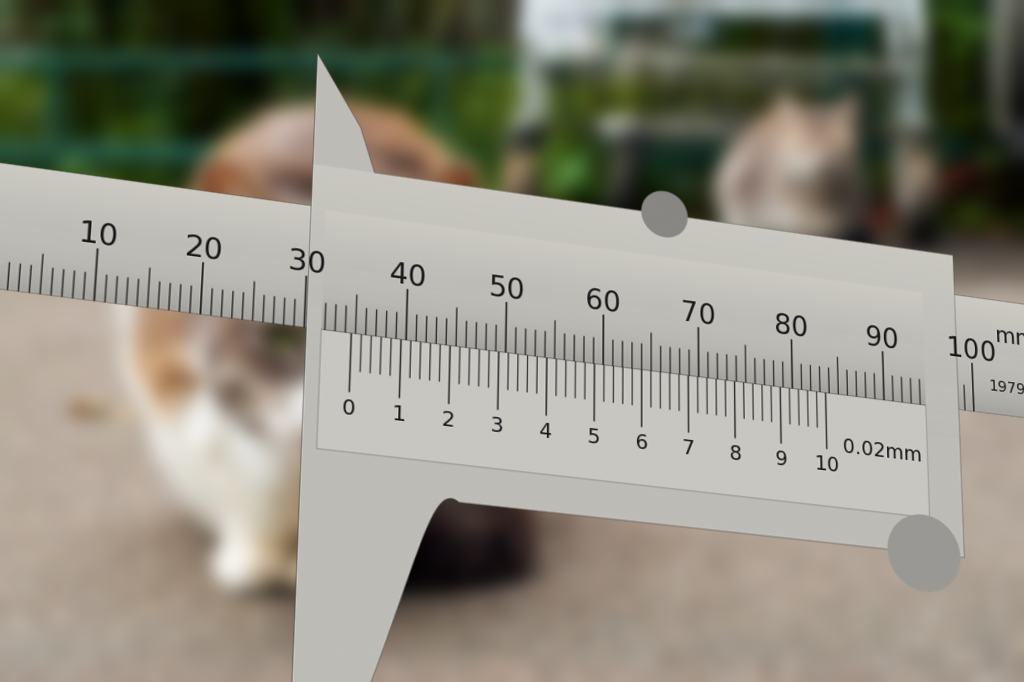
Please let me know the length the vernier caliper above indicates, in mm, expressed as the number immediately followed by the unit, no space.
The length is 34.6mm
